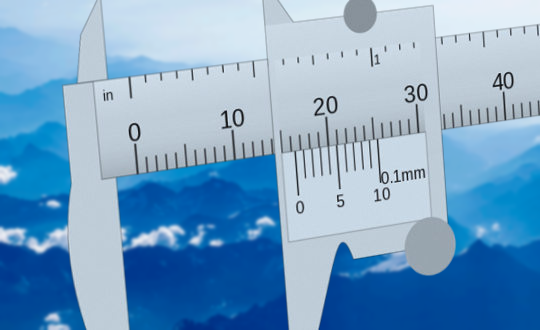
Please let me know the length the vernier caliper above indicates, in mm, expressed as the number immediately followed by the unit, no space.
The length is 16.4mm
